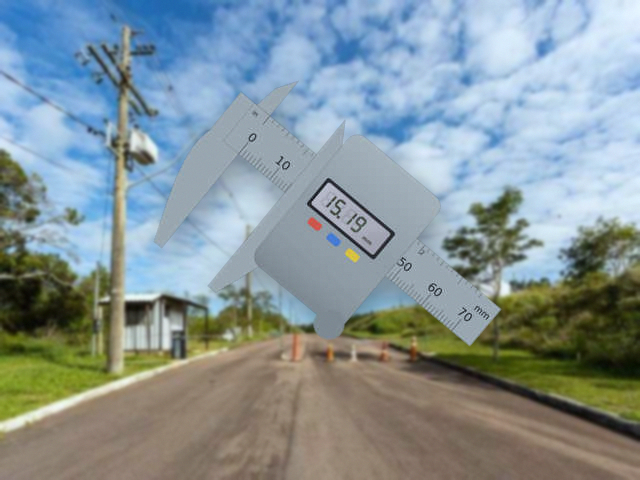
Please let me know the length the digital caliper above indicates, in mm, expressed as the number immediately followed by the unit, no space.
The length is 15.19mm
